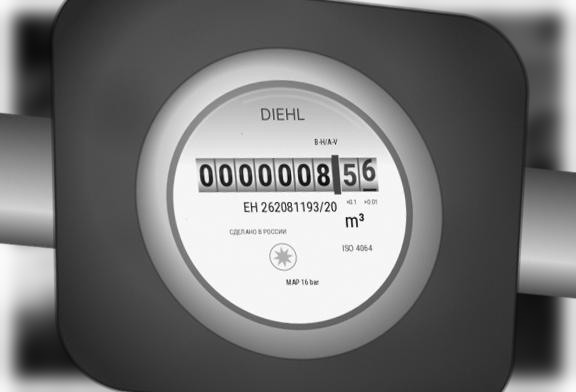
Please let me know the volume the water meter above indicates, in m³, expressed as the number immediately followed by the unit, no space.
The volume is 8.56m³
